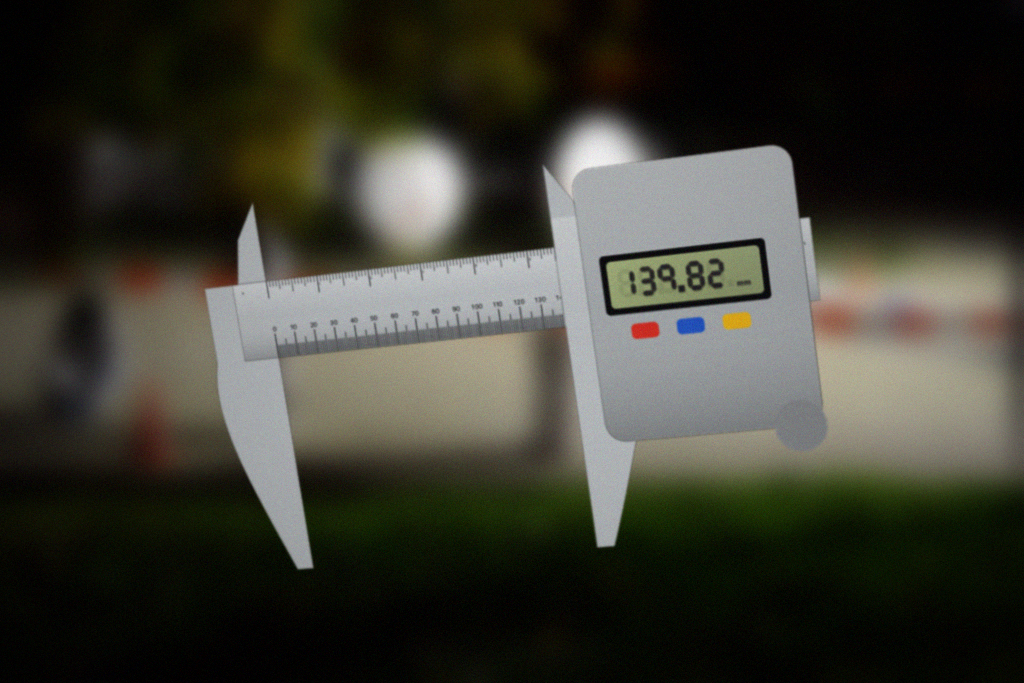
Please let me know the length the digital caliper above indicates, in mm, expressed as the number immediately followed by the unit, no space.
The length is 139.82mm
